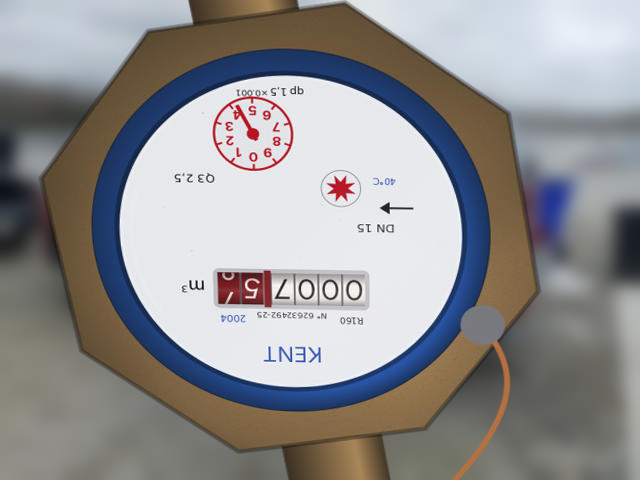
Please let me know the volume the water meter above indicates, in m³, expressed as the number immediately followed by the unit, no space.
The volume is 7.574m³
